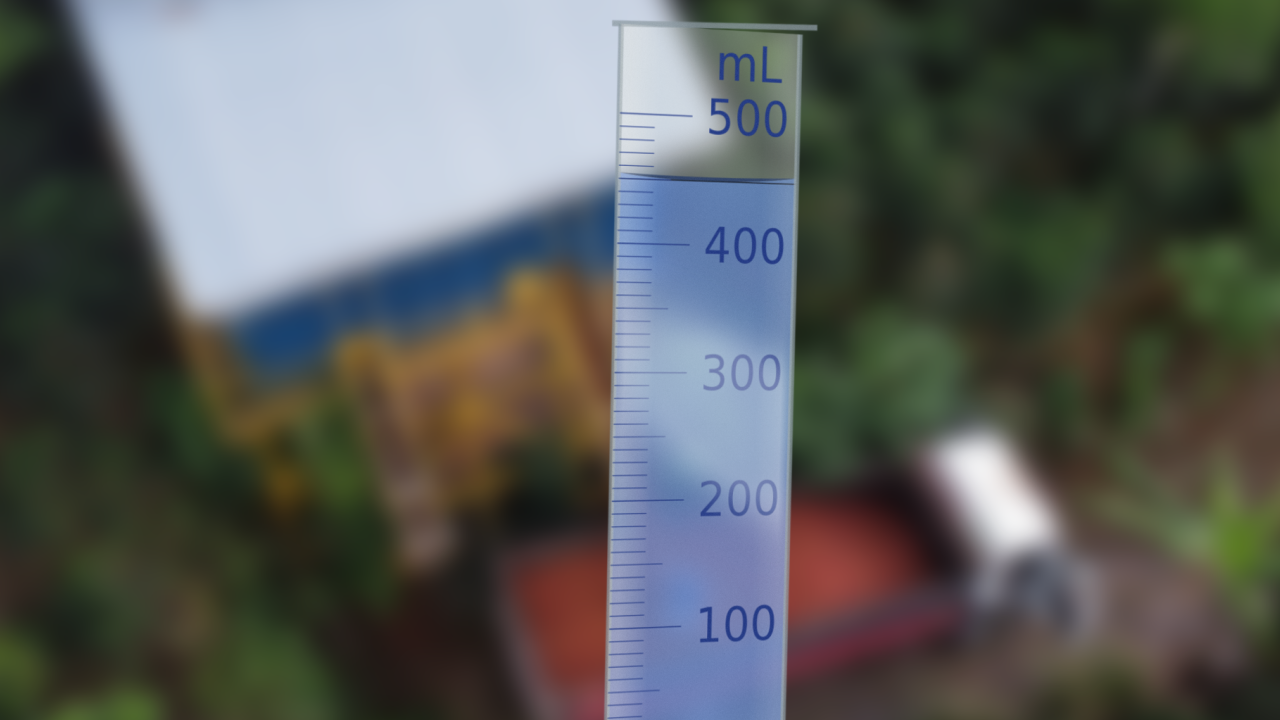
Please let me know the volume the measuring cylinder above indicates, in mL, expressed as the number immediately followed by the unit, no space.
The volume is 450mL
